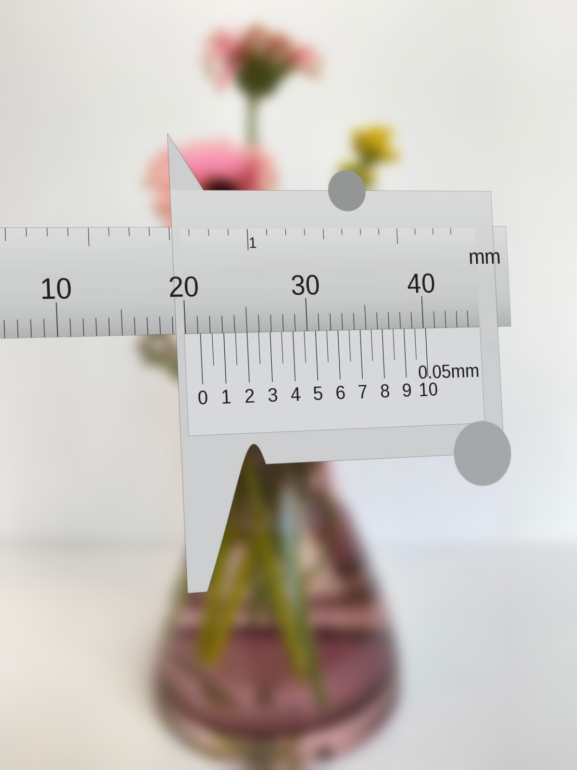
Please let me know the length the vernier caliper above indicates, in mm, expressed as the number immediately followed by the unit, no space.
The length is 21.2mm
